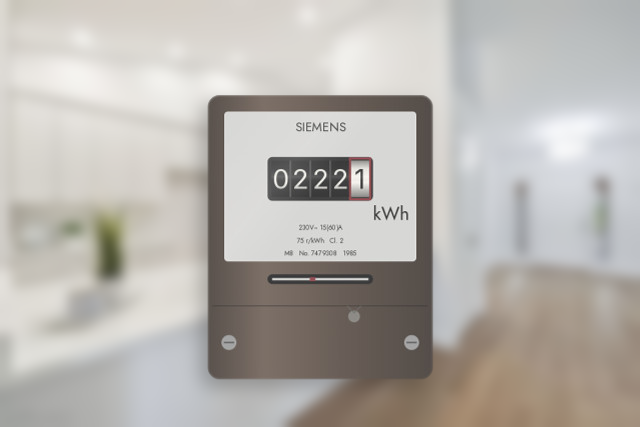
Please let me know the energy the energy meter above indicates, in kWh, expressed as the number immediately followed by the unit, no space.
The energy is 222.1kWh
